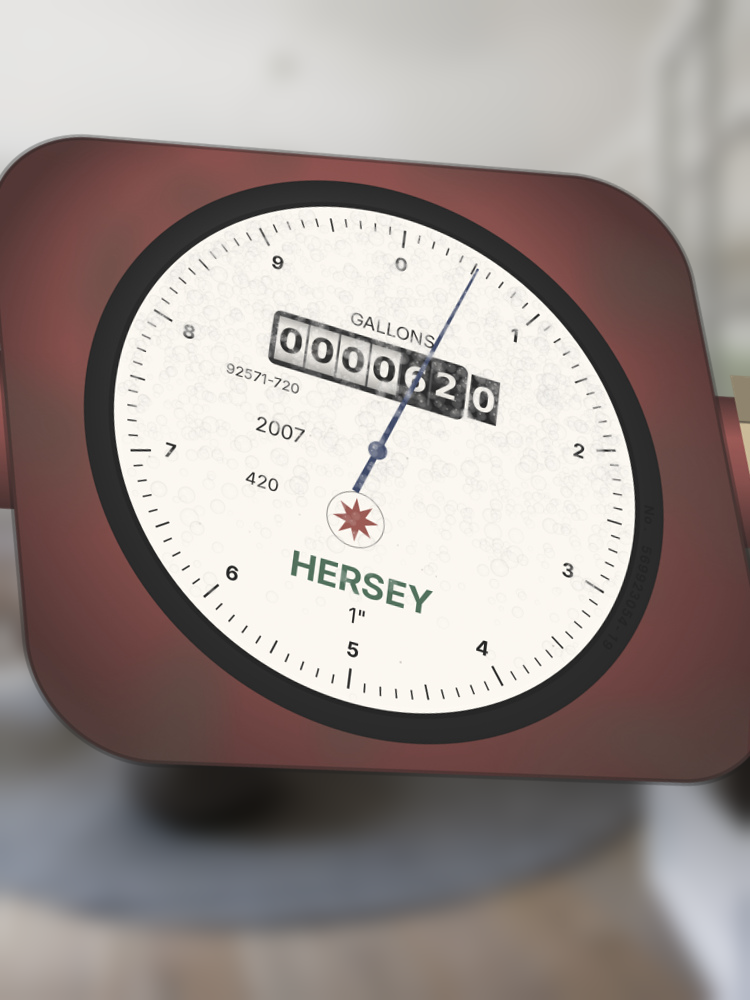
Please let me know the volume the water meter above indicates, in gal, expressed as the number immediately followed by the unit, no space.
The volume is 620.5gal
